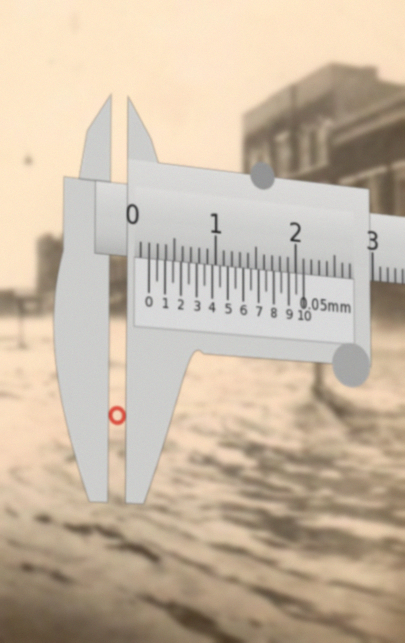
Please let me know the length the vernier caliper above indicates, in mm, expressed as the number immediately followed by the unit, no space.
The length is 2.0mm
